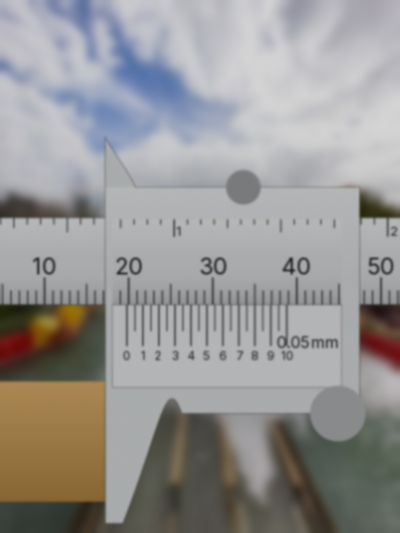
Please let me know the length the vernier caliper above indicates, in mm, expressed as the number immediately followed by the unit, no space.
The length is 19.8mm
